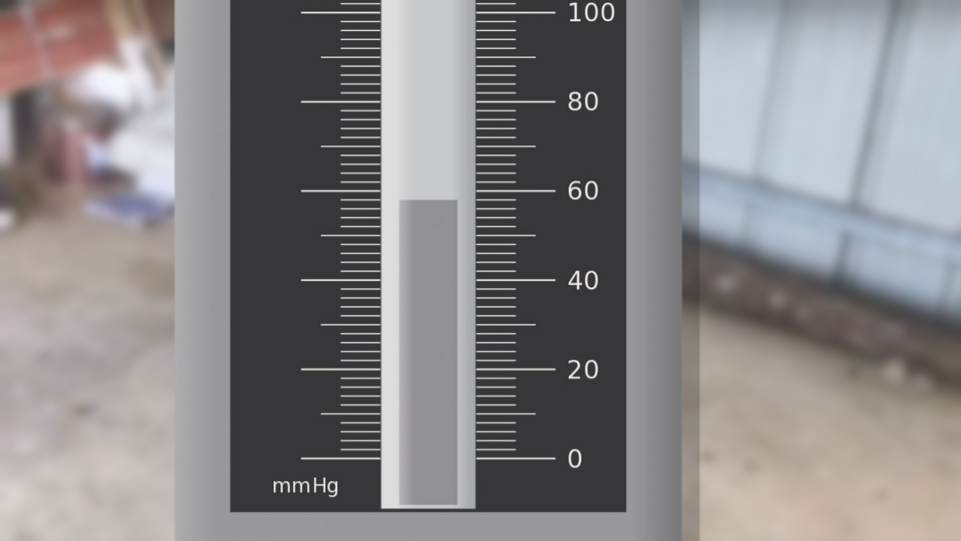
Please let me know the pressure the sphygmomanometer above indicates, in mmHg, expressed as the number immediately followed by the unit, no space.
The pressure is 58mmHg
